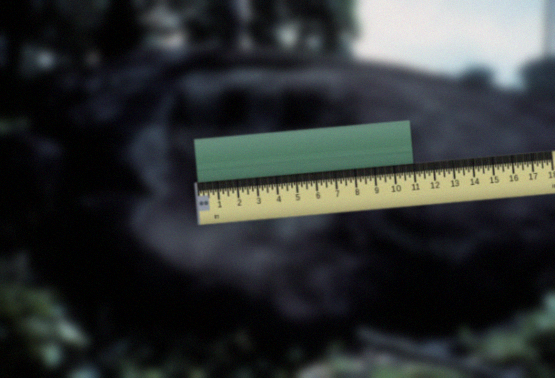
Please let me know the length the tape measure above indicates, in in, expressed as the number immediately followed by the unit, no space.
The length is 11in
